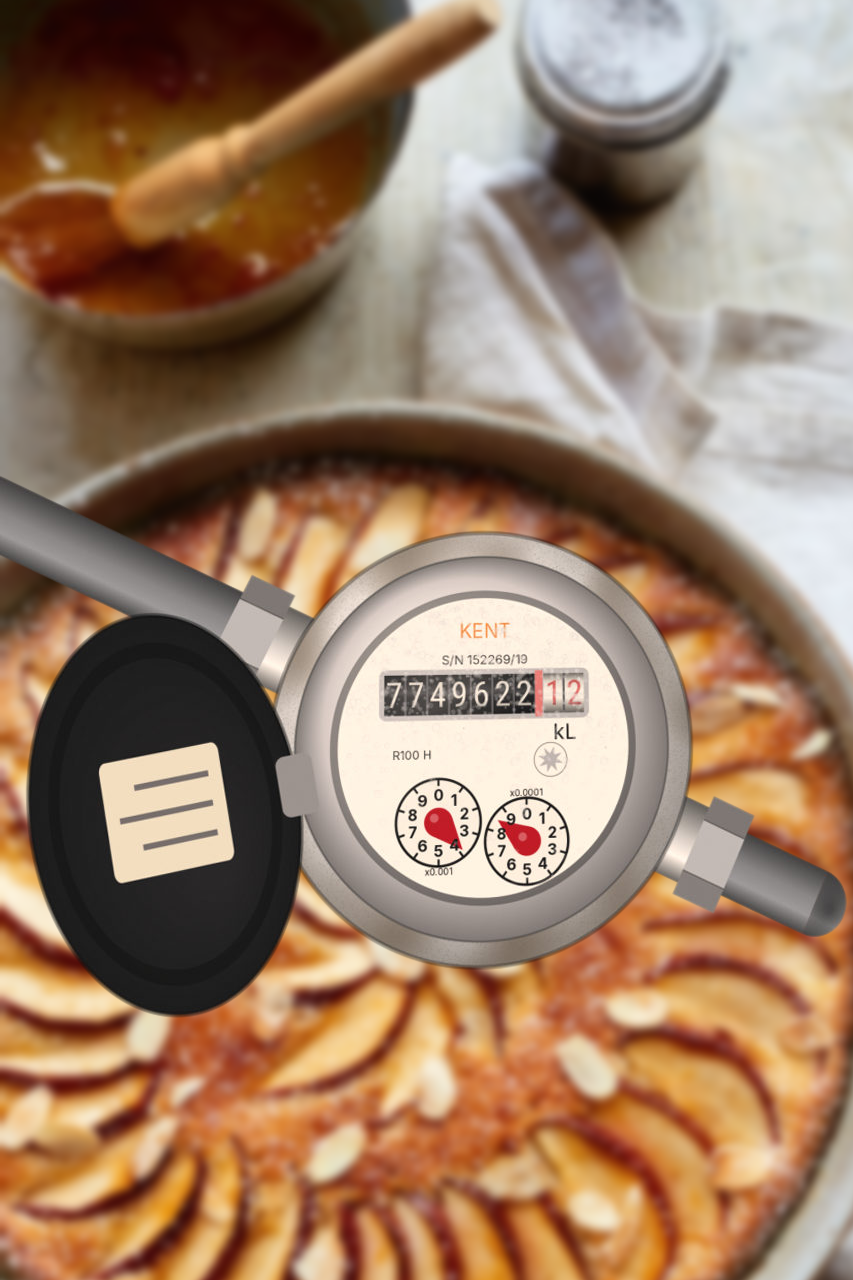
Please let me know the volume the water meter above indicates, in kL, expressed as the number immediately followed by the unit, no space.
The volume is 7749622.1238kL
